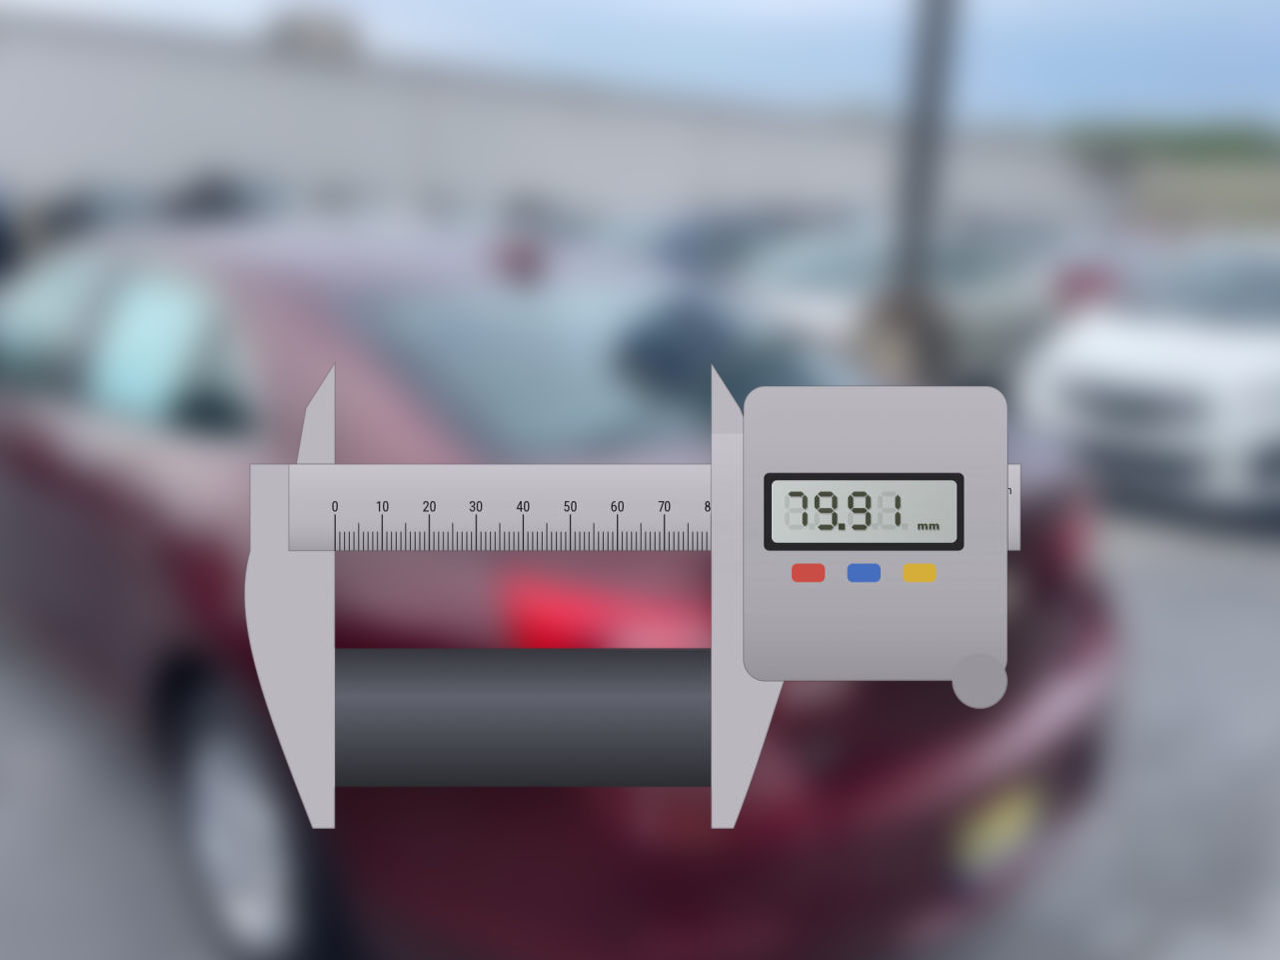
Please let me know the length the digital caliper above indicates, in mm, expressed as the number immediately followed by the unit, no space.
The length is 79.91mm
